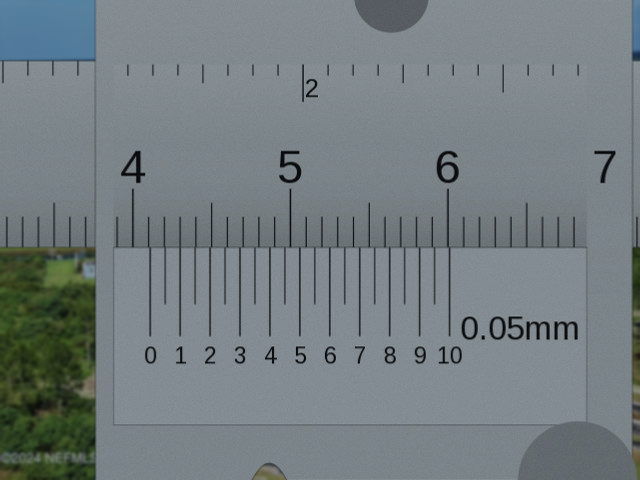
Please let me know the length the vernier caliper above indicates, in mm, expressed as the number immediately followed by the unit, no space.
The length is 41.1mm
